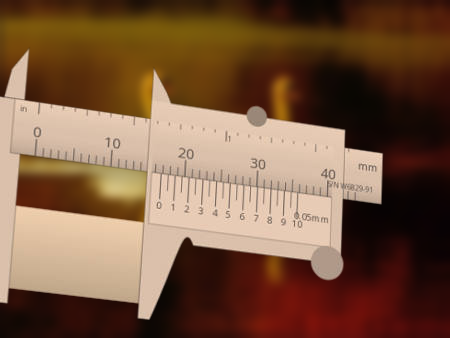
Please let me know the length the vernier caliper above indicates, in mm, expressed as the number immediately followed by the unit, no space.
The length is 16.8mm
